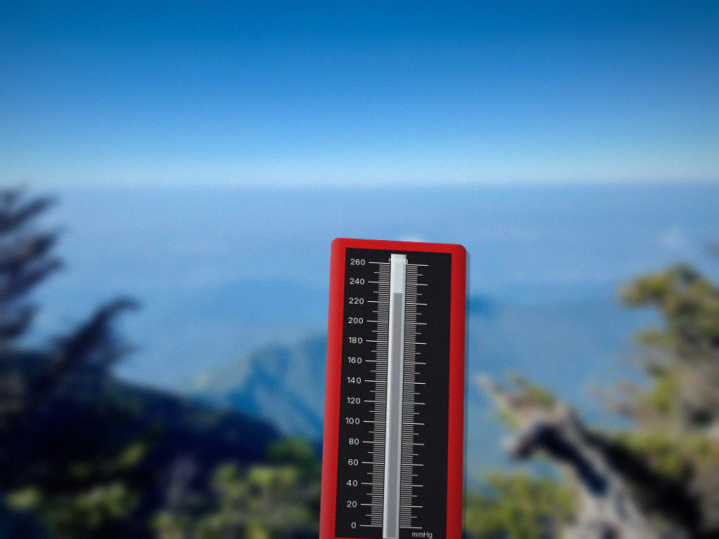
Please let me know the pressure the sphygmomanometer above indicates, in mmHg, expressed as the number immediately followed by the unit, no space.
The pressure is 230mmHg
